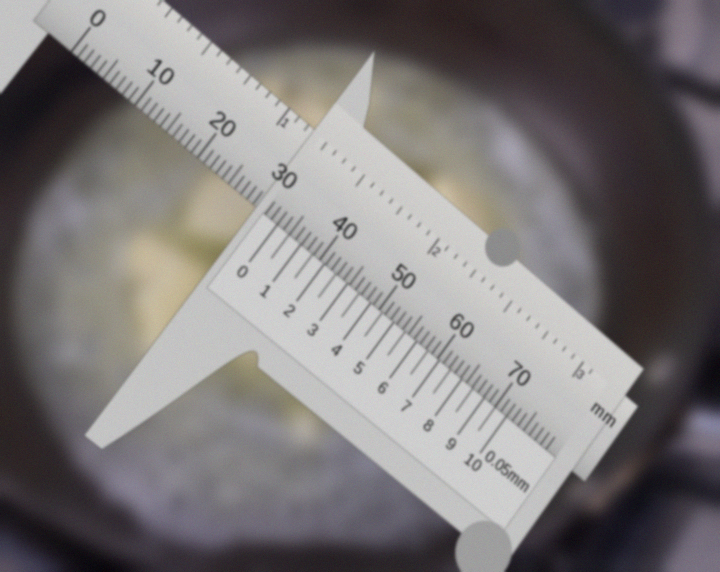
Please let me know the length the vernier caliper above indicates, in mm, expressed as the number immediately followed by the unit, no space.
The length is 33.0mm
